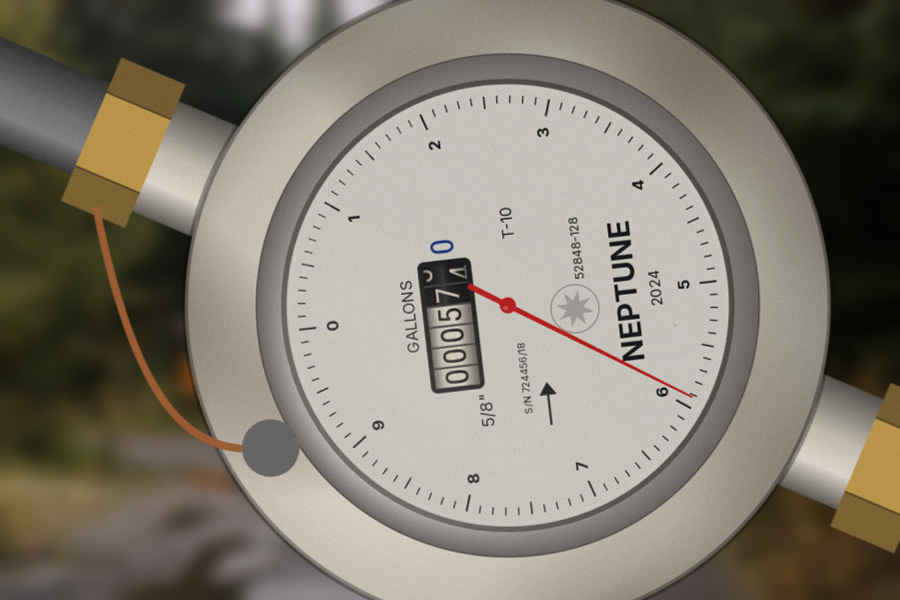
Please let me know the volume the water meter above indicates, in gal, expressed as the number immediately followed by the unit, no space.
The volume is 5735.9gal
